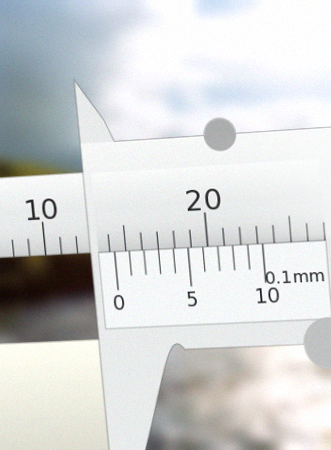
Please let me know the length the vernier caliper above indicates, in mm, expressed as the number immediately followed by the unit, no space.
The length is 14.3mm
